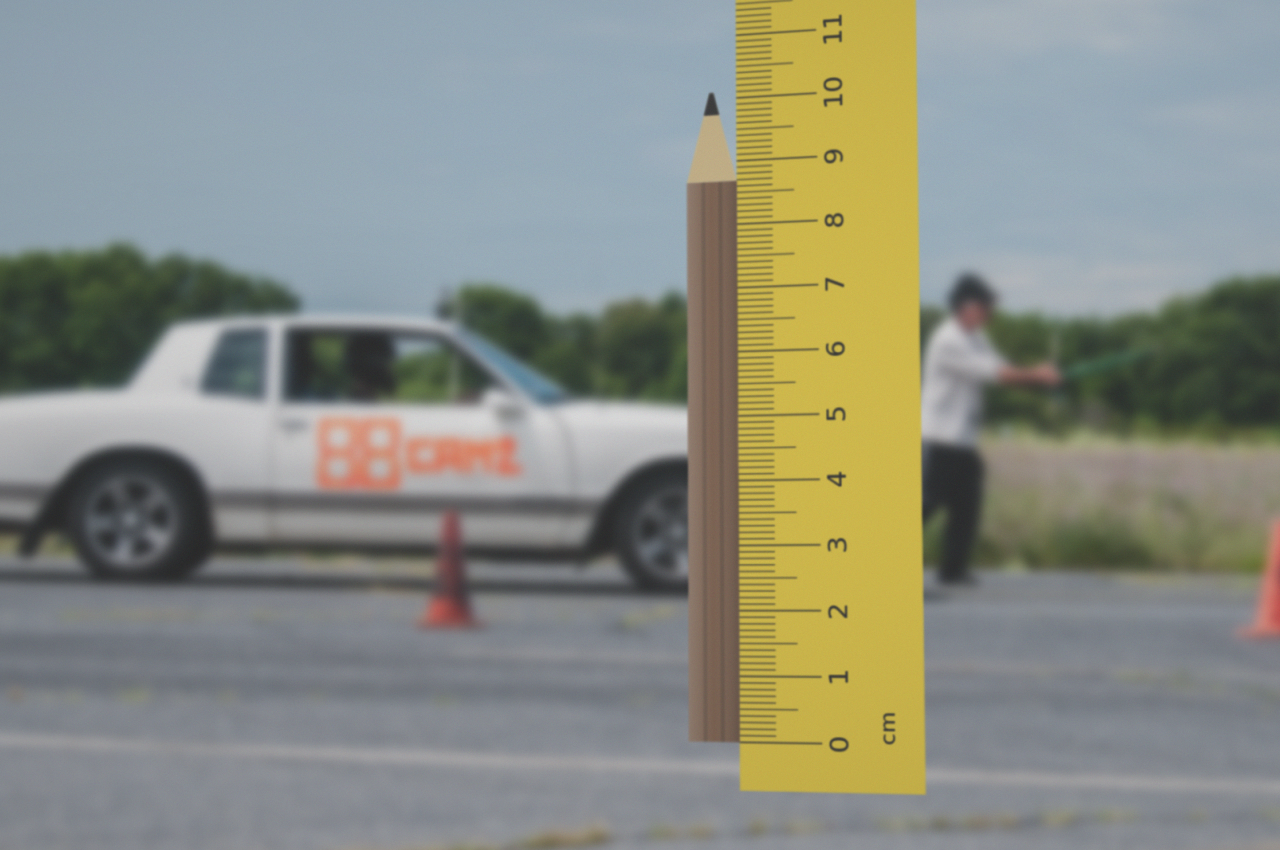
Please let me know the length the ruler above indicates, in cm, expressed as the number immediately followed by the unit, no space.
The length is 10.1cm
